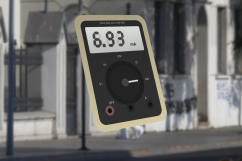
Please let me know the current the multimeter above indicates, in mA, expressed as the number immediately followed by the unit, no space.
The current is 6.93mA
